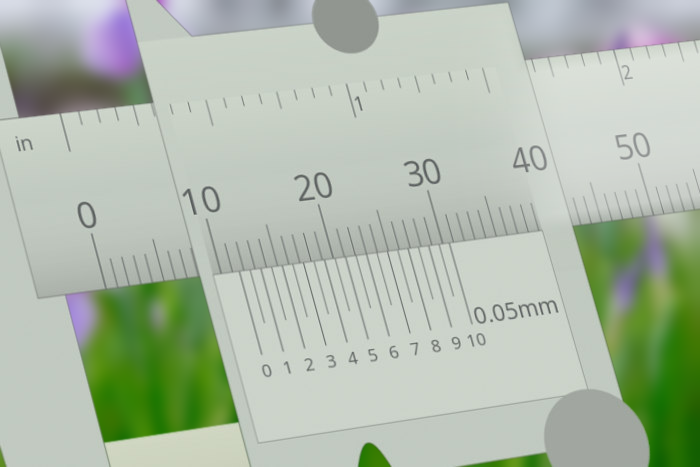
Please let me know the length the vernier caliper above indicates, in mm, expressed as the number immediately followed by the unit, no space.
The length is 11.6mm
